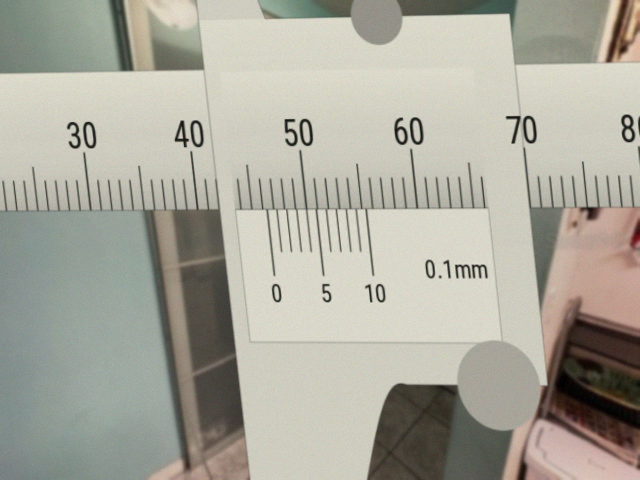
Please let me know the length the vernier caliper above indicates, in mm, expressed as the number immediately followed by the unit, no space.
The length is 46.4mm
